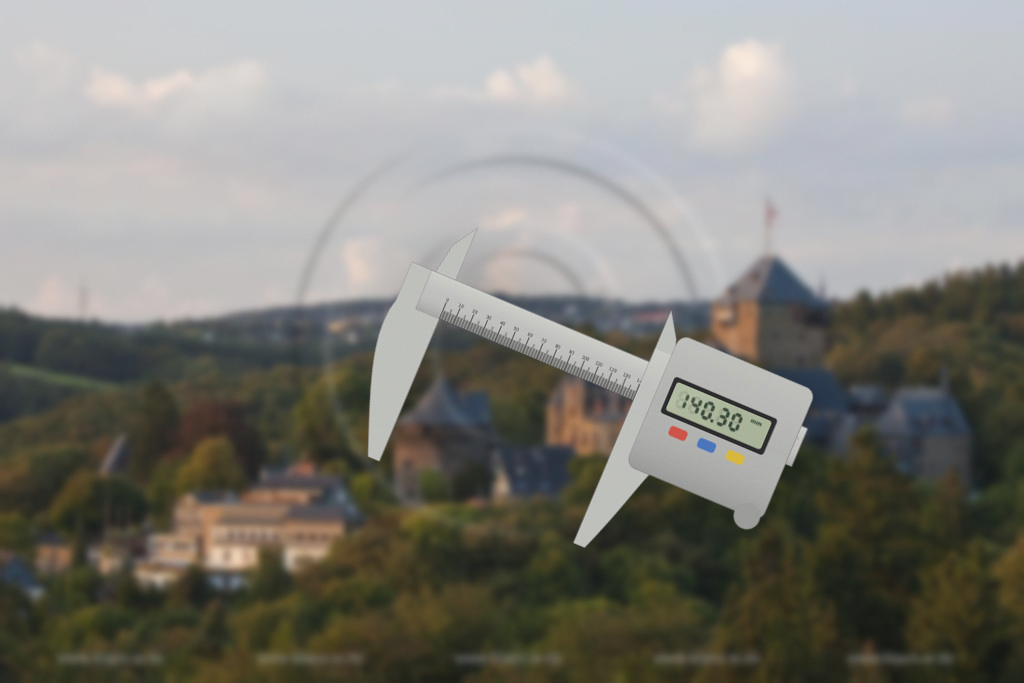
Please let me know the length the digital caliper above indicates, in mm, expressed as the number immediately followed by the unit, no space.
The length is 140.30mm
